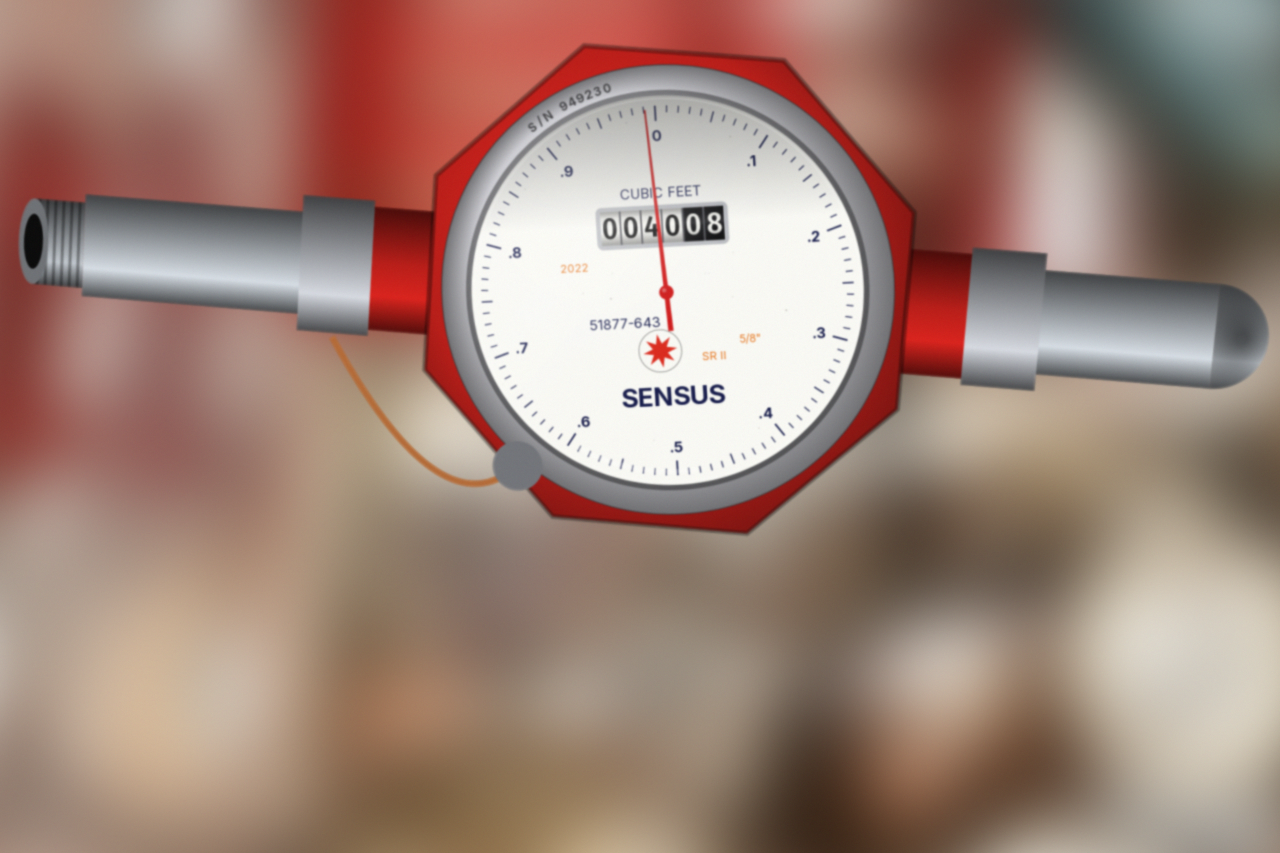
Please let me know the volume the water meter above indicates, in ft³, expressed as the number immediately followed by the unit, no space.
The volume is 4007.99ft³
